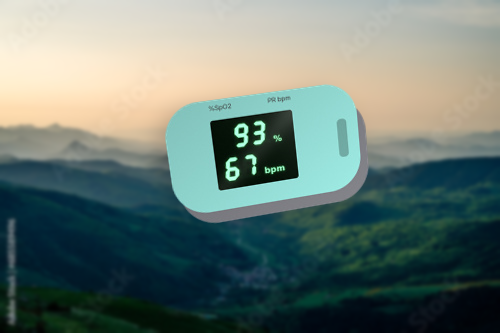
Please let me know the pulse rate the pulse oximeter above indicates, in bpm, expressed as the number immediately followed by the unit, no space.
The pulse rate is 67bpm
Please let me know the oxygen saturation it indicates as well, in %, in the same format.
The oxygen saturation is 93%
